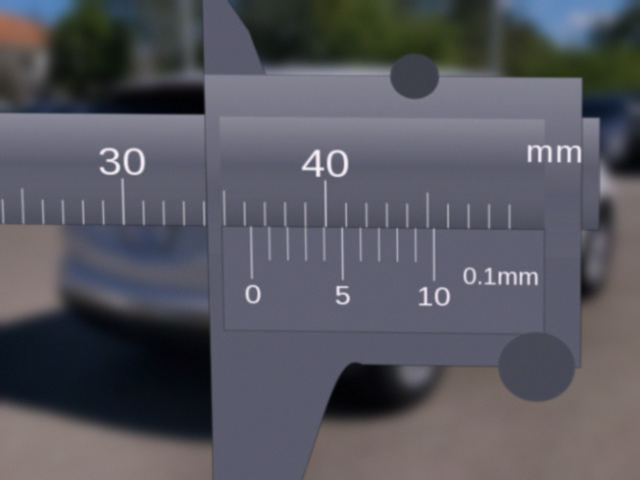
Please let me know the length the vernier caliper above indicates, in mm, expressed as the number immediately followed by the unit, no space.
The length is 36.3mm
